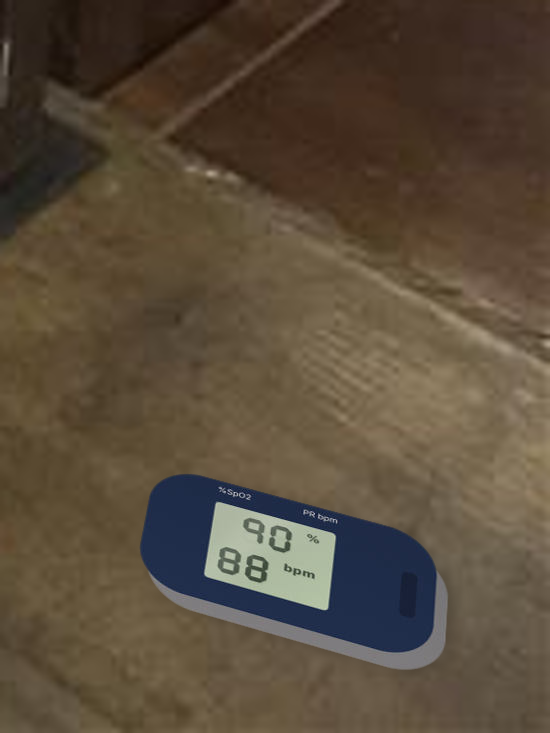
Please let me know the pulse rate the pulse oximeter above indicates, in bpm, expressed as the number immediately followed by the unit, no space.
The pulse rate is 88bpm
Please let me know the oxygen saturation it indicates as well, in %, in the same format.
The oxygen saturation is 90%
